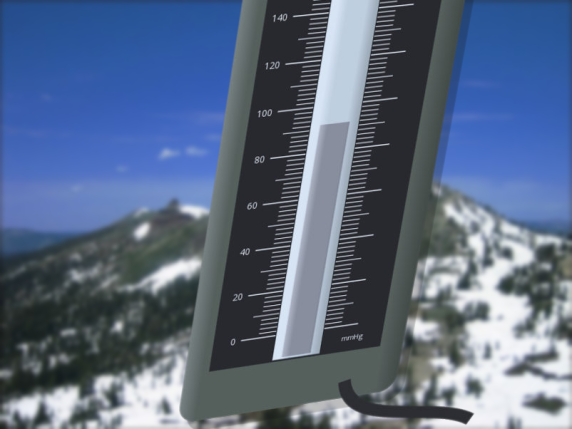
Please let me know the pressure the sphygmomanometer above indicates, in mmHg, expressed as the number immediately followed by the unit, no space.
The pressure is 92mmHg
